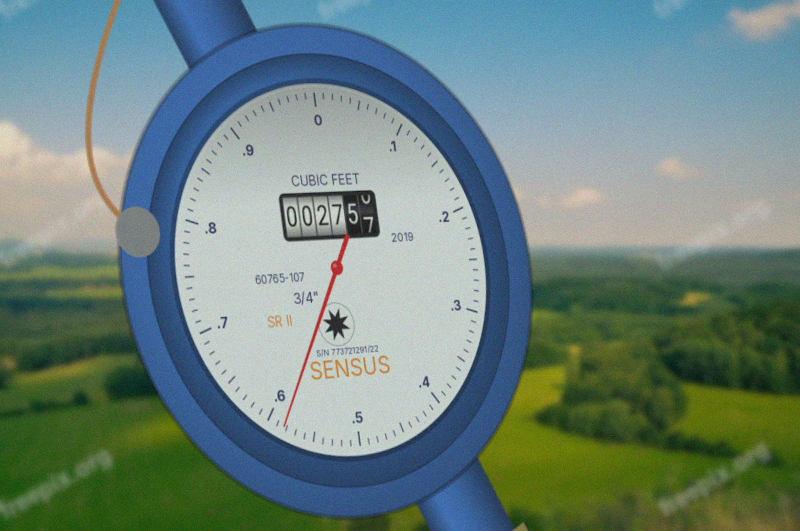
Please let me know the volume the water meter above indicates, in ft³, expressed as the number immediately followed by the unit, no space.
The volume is 2756.58ft³
